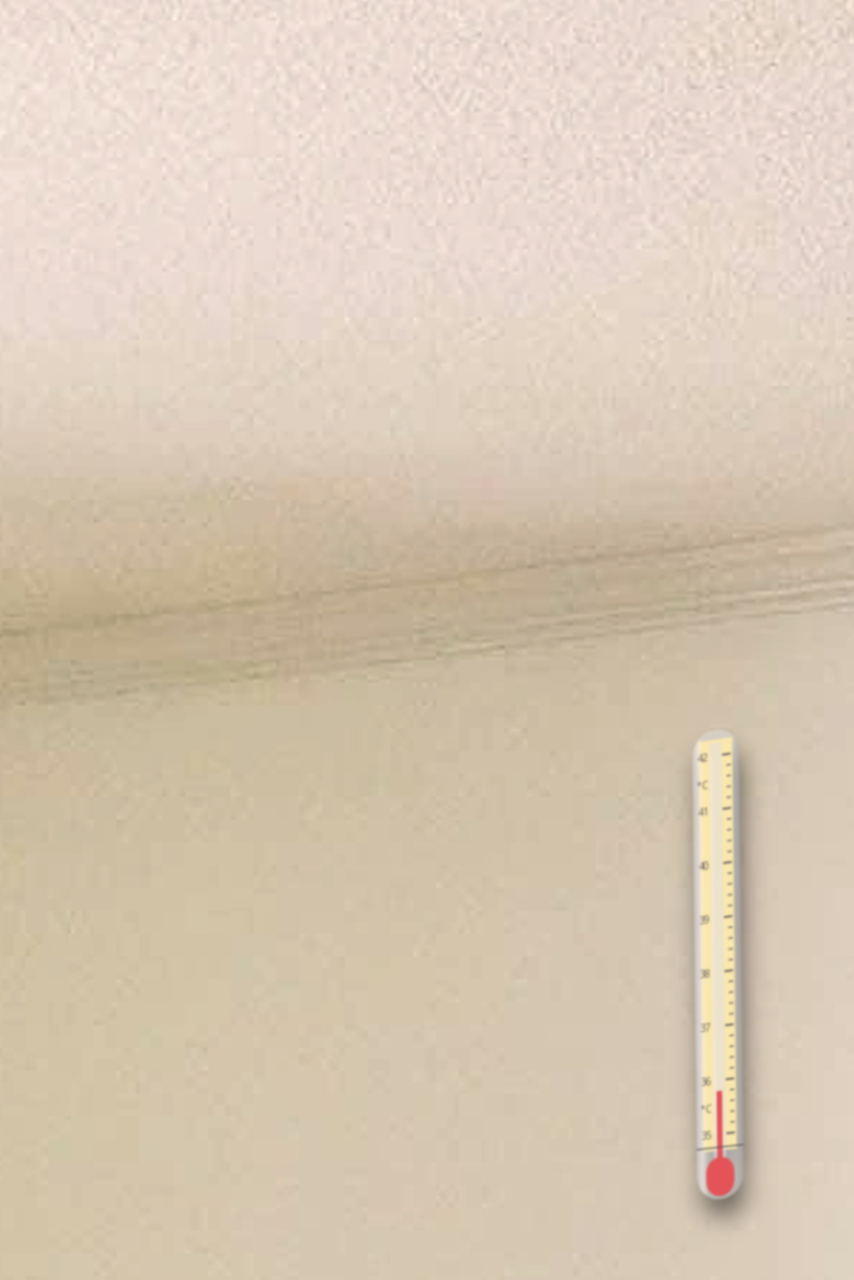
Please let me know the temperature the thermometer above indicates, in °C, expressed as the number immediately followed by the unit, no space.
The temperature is 35.8°C
